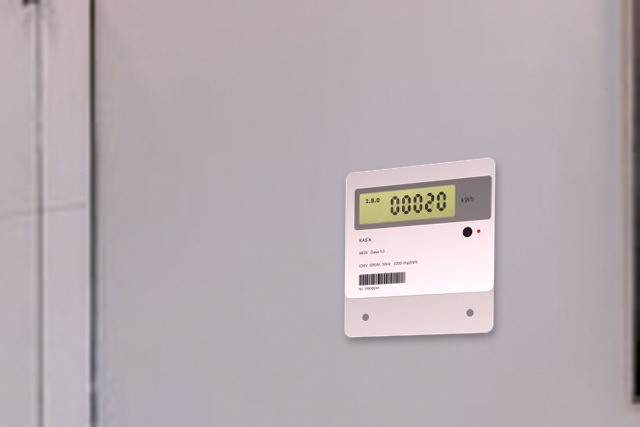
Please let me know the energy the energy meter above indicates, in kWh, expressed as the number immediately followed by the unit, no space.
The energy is 20kWh
